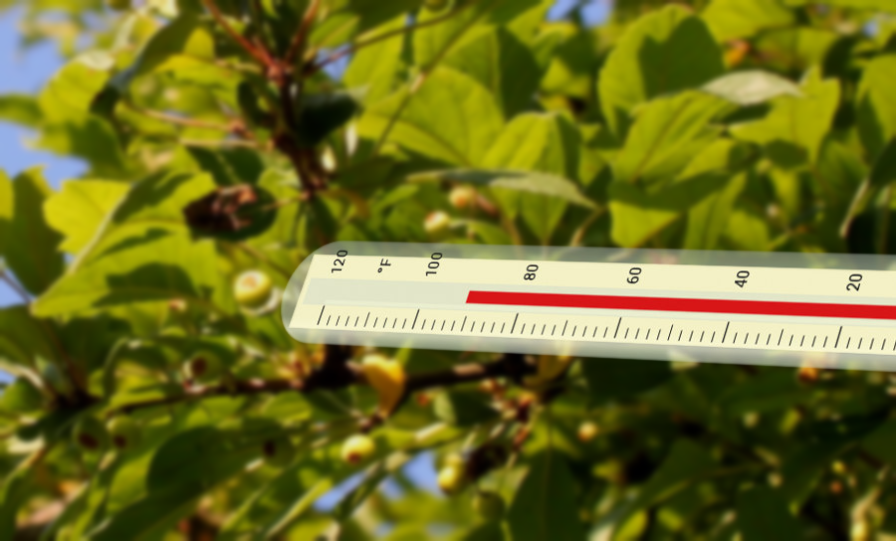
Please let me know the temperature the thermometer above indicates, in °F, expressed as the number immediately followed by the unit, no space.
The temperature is 91°F
